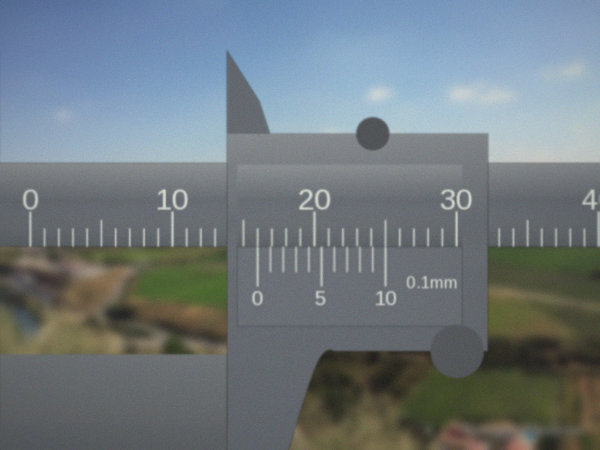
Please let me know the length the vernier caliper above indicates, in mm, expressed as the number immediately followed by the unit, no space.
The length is 16.0mm
